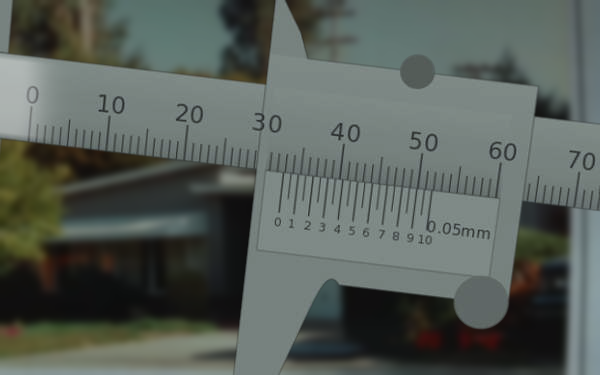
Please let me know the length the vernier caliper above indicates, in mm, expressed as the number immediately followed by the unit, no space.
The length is 32.8mm
